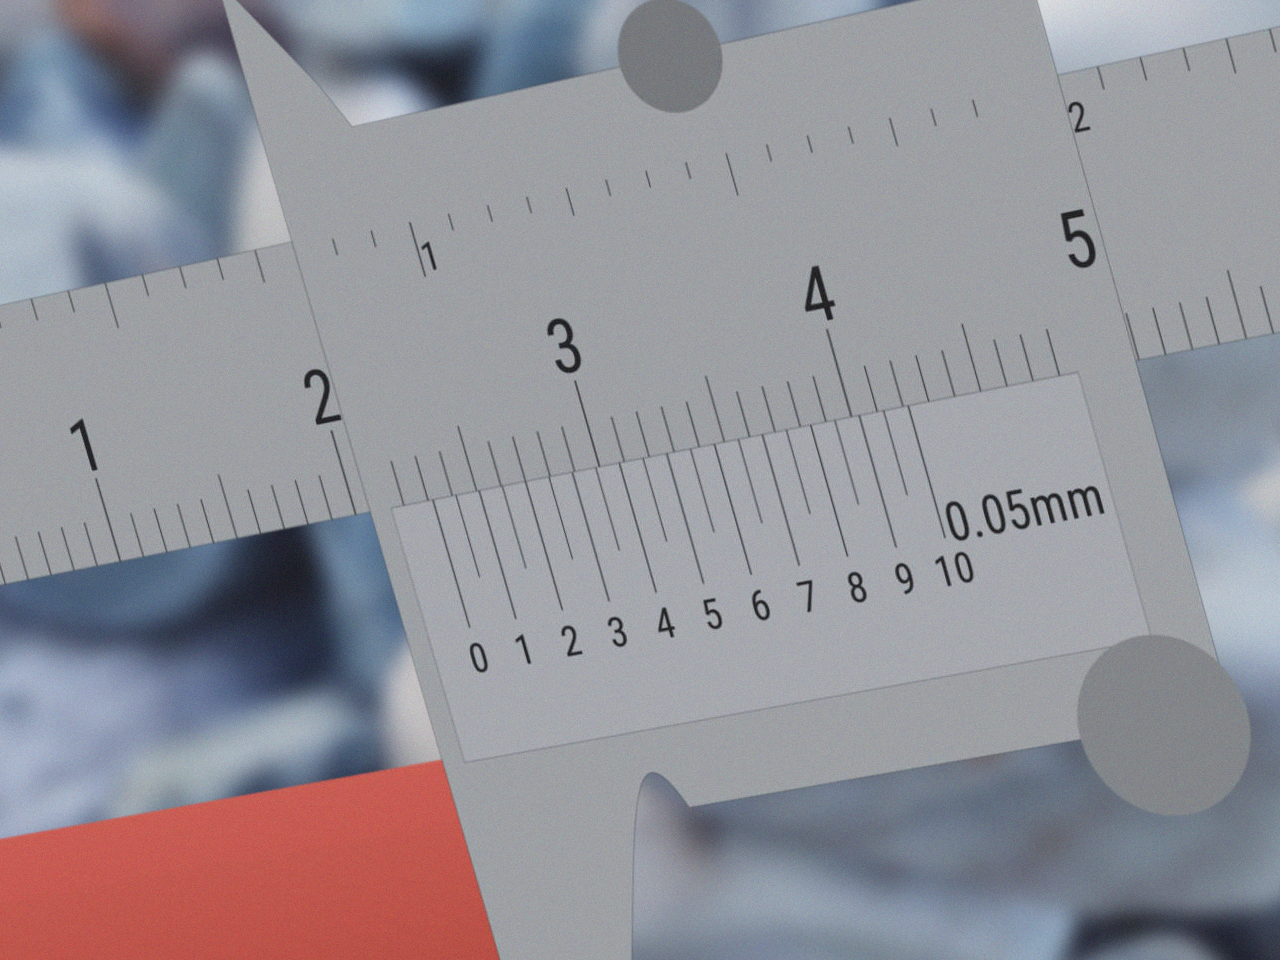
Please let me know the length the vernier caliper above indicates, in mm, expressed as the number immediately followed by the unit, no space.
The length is 23.2mm
